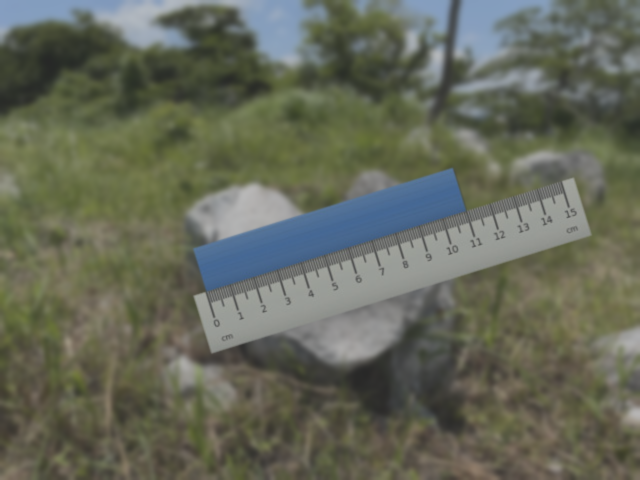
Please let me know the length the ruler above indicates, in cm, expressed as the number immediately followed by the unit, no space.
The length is 11cm
